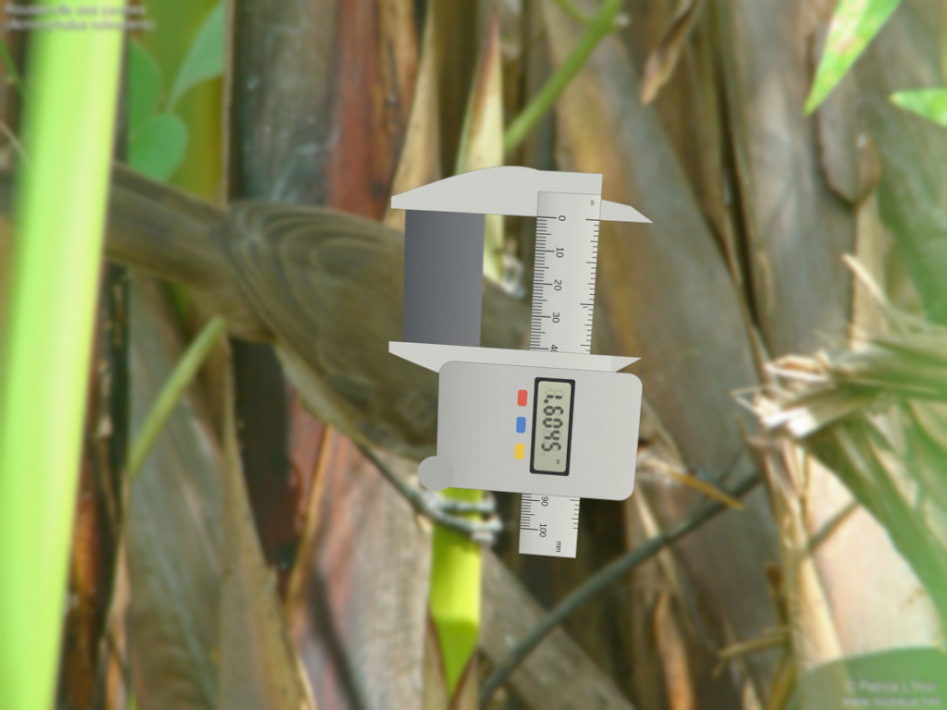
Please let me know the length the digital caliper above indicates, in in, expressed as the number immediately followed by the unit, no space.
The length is 1.6045in
